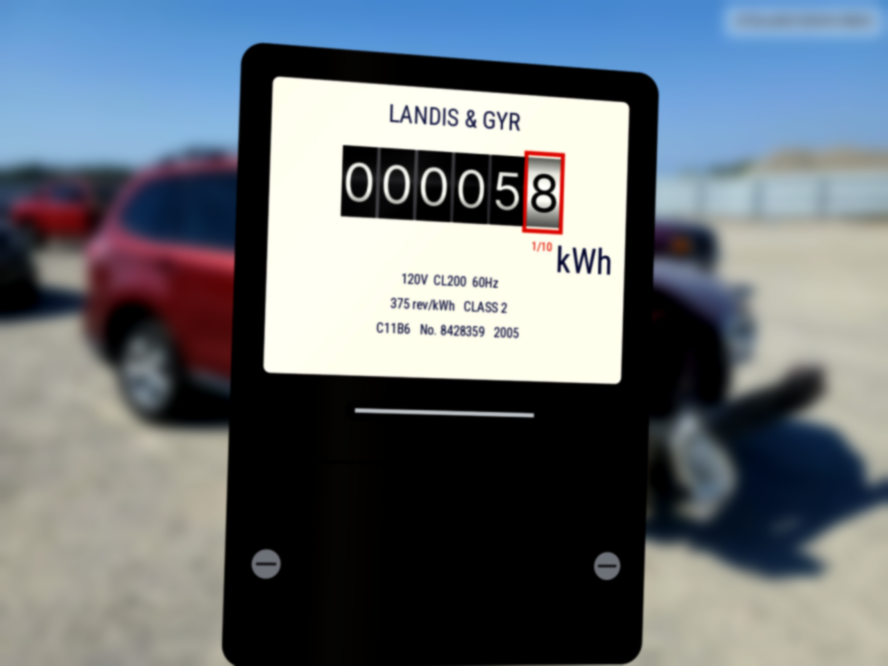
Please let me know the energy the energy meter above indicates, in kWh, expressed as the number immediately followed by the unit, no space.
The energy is 5.8kWh
